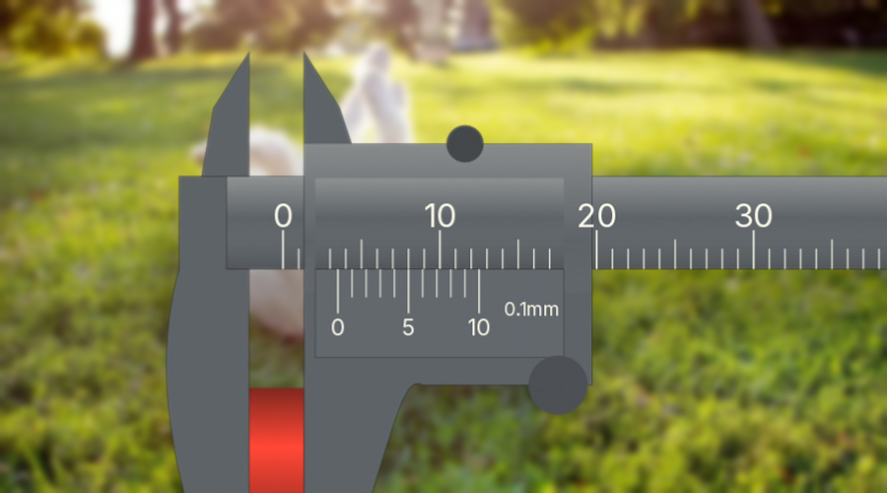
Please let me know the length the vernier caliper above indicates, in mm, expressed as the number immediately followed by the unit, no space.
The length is 3.5mm
